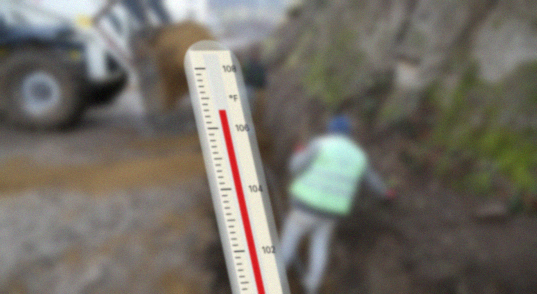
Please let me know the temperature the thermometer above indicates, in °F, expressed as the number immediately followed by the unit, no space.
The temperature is 106.6°F
